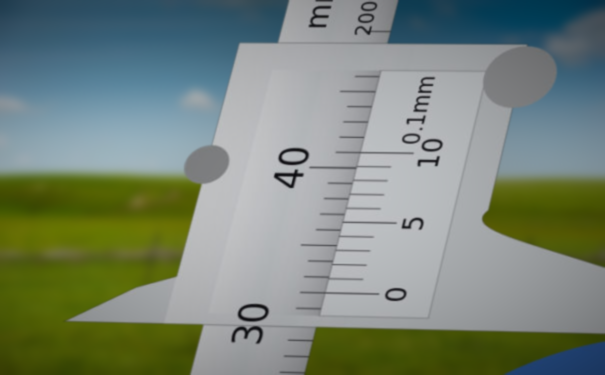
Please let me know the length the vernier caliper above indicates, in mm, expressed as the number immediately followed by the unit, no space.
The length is 32.0mm
